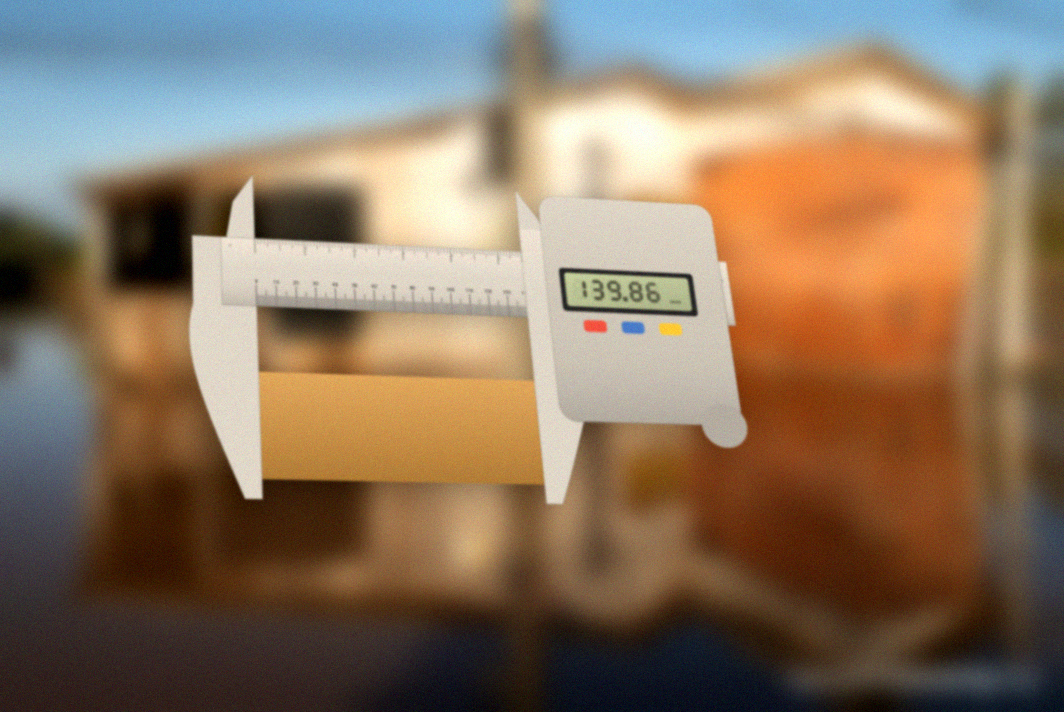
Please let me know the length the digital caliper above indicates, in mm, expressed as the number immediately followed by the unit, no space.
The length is 139.86mm
